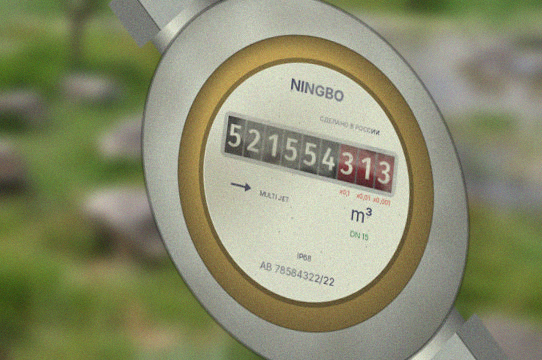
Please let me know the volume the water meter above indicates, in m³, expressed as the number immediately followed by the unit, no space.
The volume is 521554.313m³
